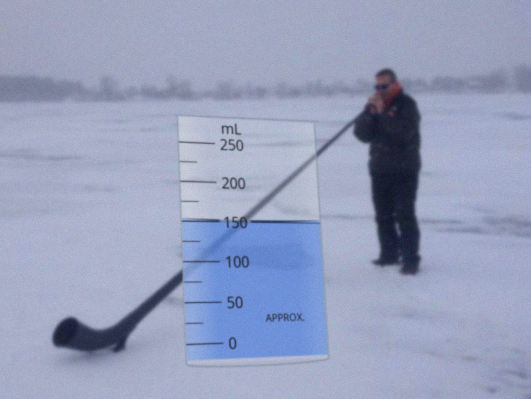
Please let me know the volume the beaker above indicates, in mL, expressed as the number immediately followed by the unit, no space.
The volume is 150mL
